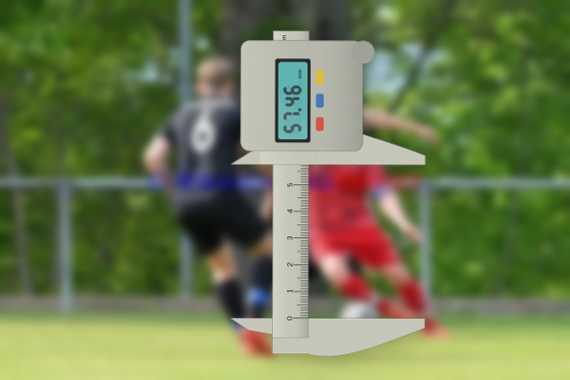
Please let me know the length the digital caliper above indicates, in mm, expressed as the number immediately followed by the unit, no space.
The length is 57.46mm
